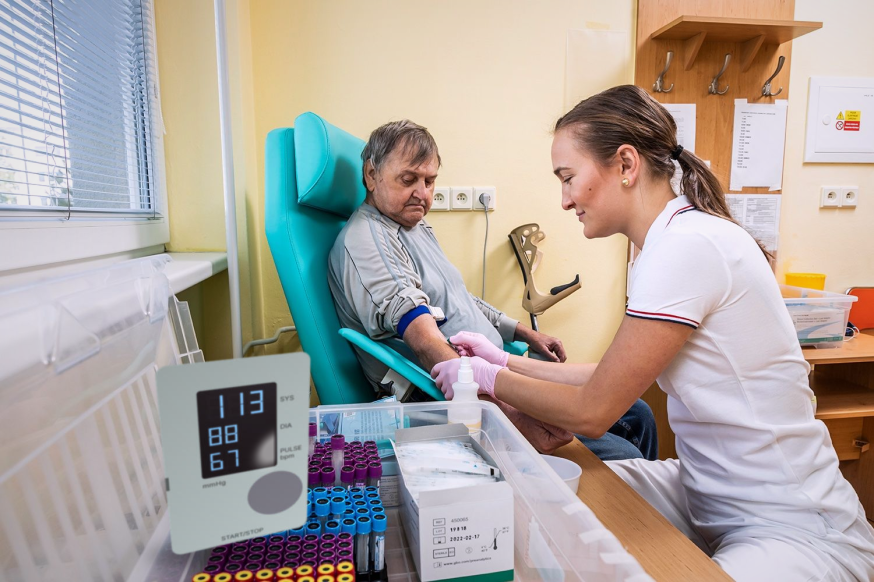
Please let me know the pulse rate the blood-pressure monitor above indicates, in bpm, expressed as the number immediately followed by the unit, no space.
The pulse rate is 67bpm
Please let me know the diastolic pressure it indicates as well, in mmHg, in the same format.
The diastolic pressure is 88mmHg
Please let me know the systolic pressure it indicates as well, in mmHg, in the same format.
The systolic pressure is 113mmHg
